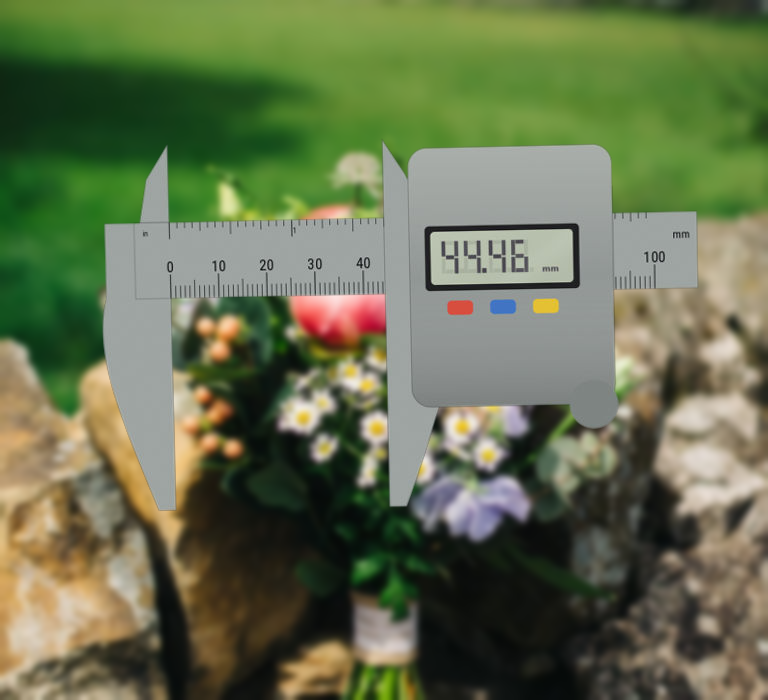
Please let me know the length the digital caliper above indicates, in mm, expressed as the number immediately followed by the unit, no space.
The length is 44.46mm
